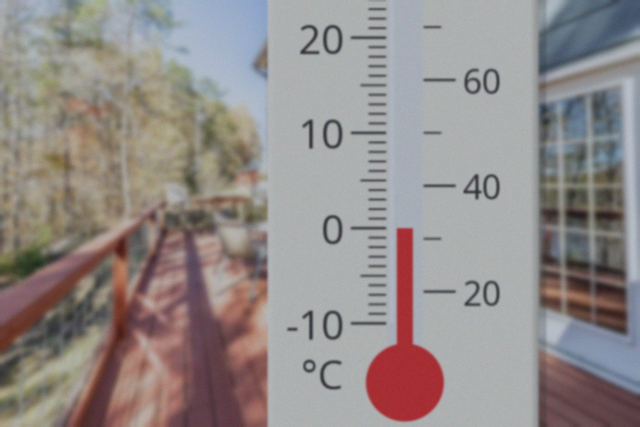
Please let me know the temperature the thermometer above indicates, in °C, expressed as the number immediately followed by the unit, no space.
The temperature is 0°C
